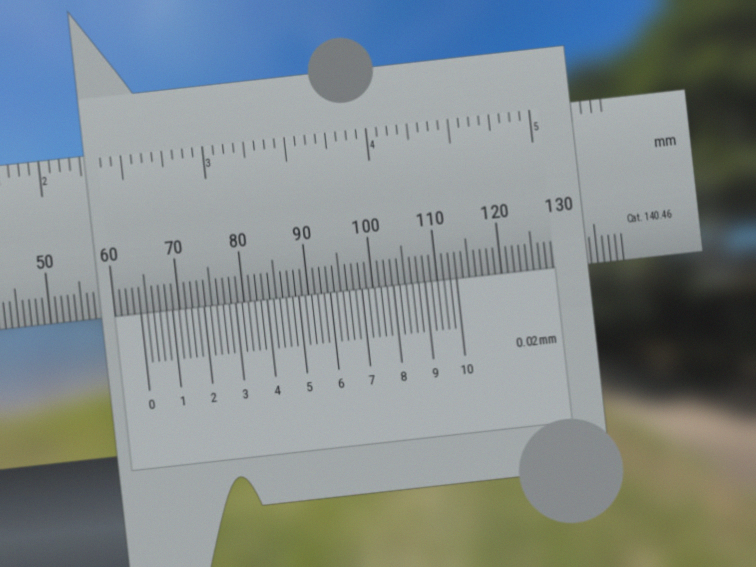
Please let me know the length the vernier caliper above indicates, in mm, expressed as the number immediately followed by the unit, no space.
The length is 64.0mm
